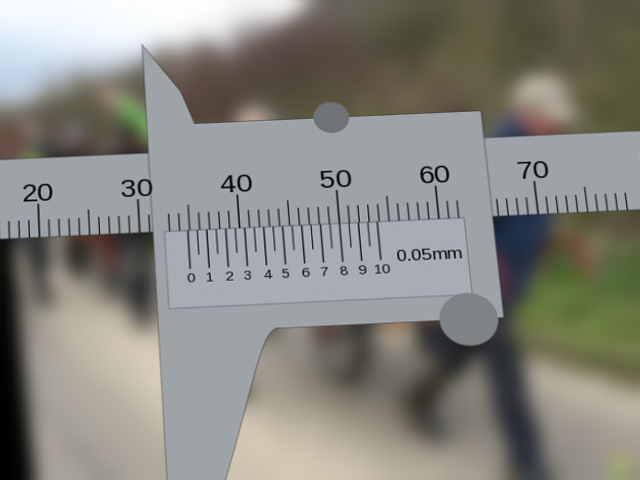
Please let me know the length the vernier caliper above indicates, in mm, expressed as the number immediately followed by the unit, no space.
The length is 34.8mm
